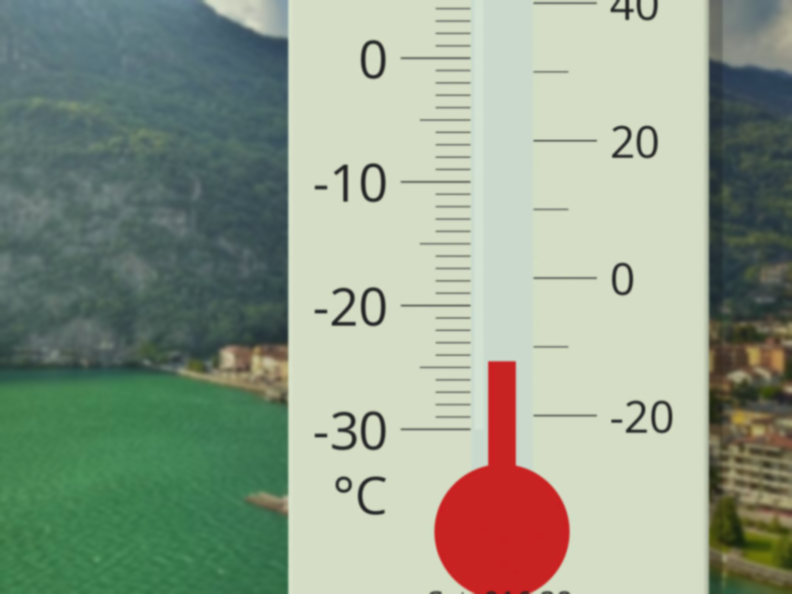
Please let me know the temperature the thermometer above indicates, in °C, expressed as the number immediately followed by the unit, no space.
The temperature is -24.5°C
